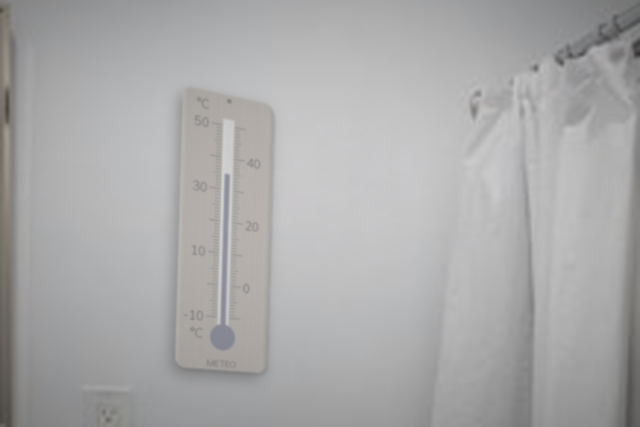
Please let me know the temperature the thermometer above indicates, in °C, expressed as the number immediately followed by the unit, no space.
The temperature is 35°C
